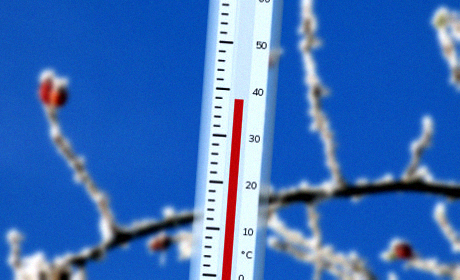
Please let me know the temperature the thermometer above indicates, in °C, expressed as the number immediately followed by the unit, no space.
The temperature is 38°C
